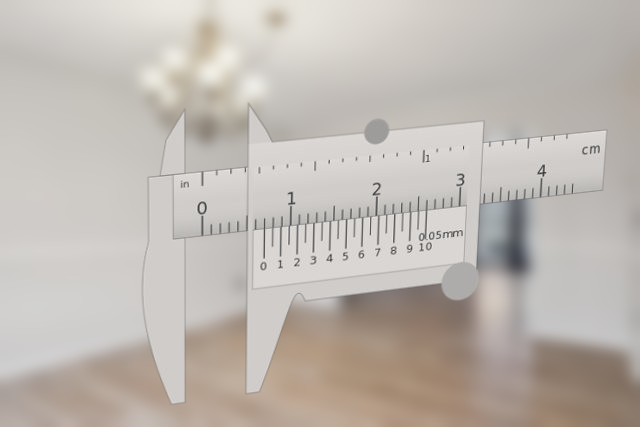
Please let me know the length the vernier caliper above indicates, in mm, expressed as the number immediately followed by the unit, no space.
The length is 7.0mm
